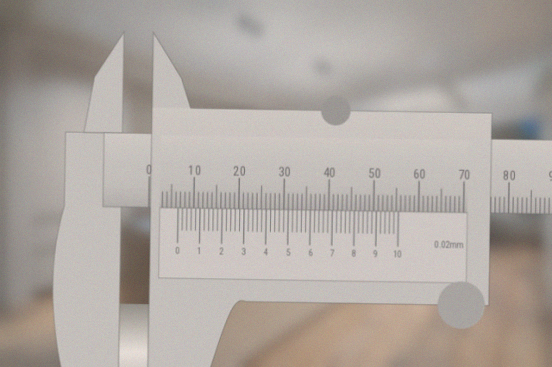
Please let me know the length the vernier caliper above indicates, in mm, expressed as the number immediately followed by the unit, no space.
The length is 6.5mm
